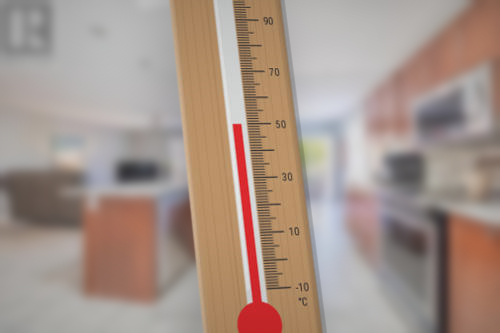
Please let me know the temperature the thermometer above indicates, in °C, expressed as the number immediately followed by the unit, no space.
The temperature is 50°C
